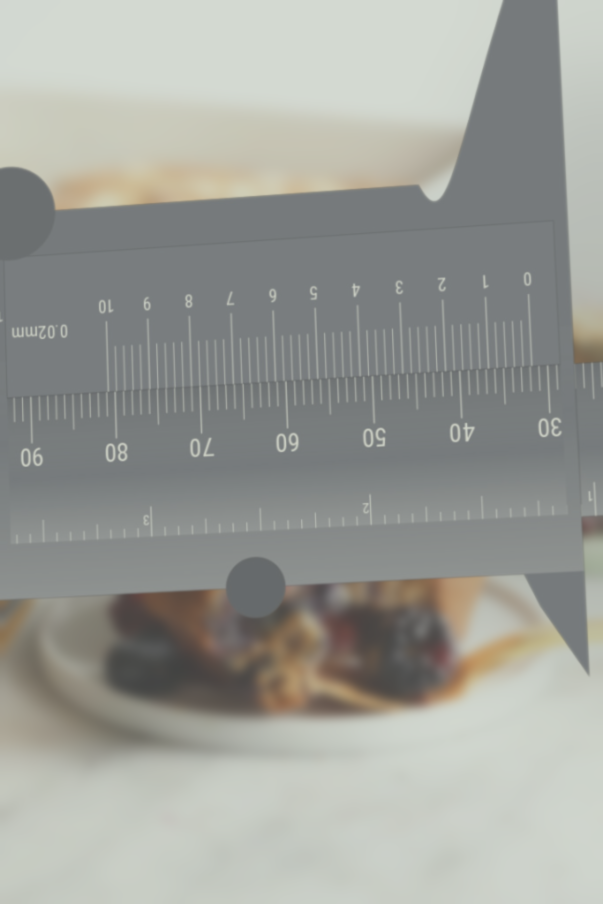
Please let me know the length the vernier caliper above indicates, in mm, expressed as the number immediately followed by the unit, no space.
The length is 31.8mm
